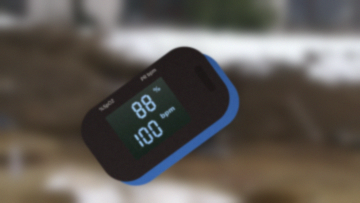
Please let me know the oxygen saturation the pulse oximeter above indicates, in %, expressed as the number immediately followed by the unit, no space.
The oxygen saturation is 88%
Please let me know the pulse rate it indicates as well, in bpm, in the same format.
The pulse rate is 100bpm
